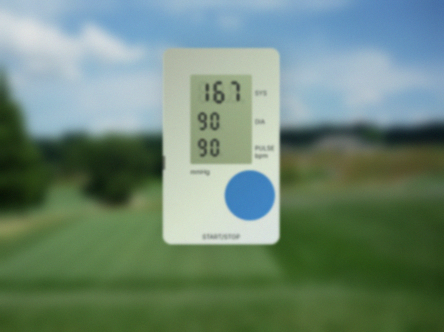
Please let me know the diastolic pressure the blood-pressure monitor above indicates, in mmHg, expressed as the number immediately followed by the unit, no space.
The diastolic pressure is 90mmHg
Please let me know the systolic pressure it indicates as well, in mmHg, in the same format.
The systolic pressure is 167mmHg
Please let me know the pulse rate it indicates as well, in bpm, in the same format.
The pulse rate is 90bpm
